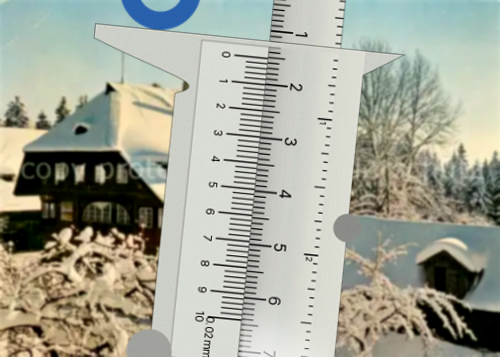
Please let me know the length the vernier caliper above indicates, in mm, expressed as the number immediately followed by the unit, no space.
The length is 15.2mm
